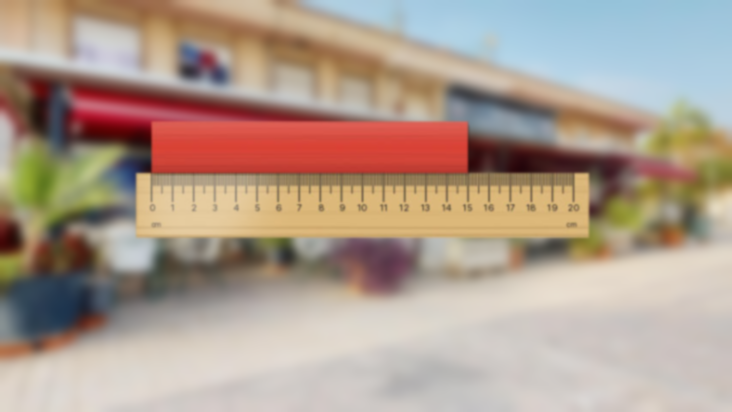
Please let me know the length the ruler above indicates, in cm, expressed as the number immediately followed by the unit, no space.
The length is 15cm
